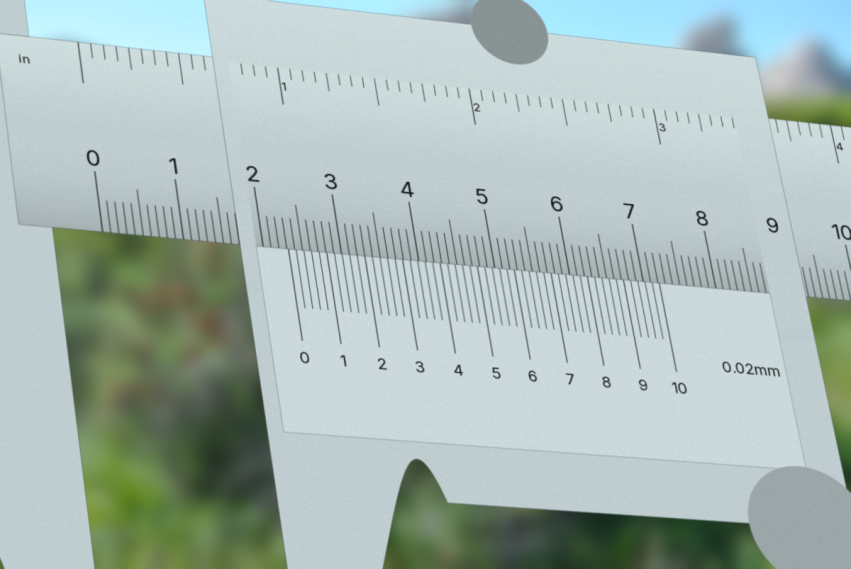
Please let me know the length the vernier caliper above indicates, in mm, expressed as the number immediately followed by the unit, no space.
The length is 23.2mm
